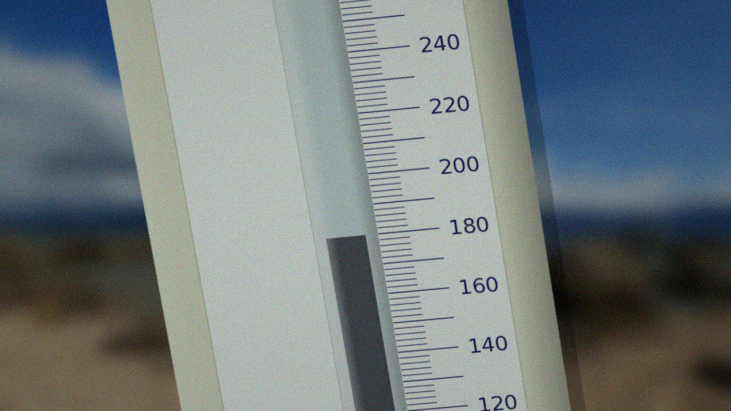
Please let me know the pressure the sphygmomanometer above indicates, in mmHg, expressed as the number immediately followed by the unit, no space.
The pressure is 180mmHg
